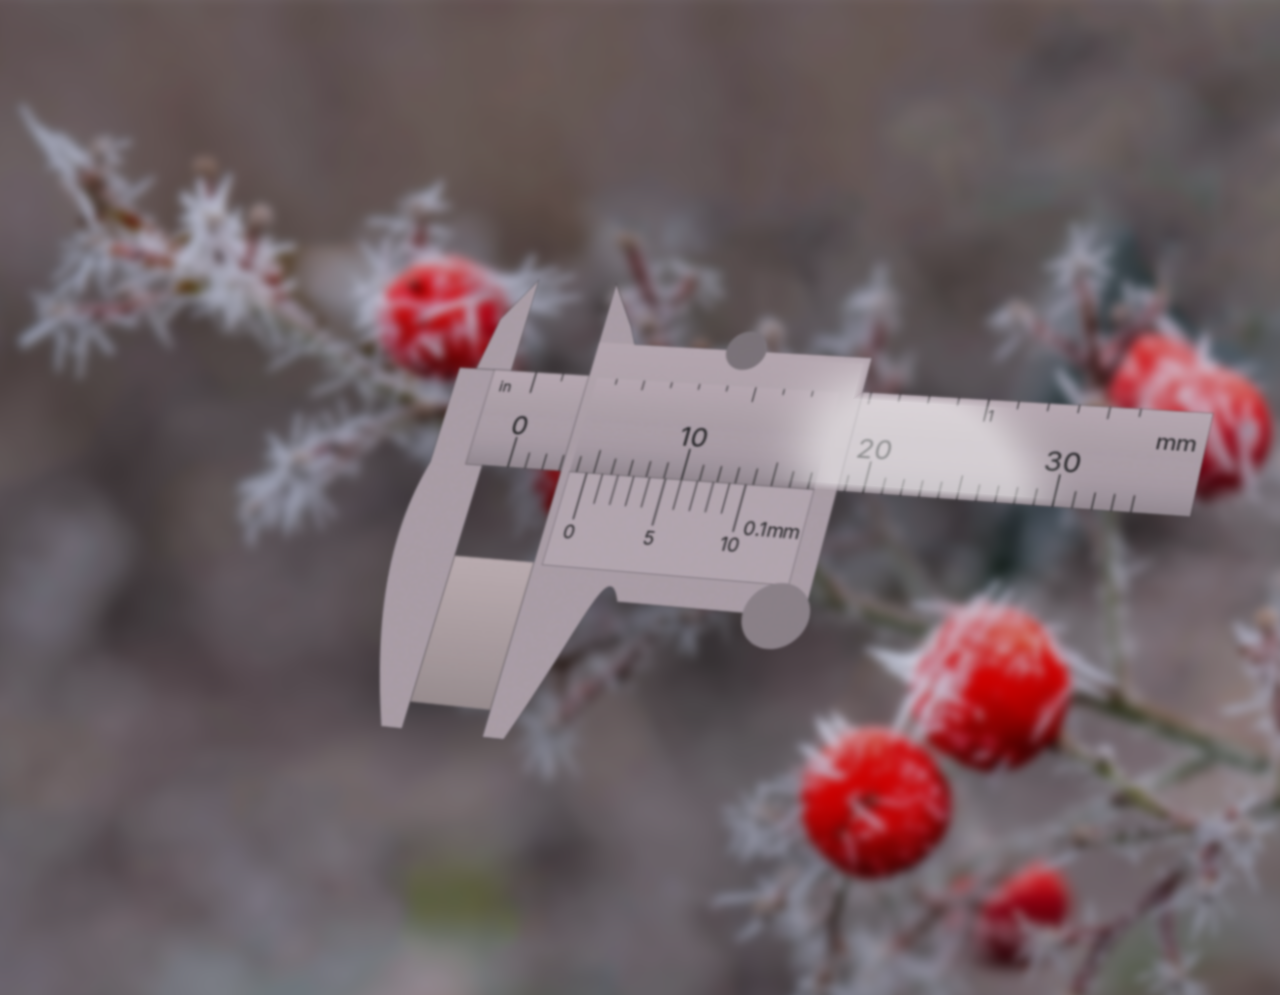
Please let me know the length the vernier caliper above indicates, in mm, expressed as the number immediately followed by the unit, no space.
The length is 4.6mm
